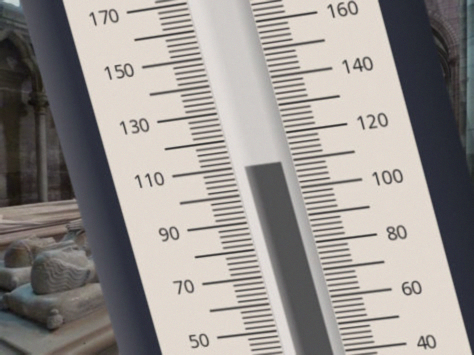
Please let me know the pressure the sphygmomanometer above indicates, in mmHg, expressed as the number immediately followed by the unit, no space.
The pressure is 110mmHg
